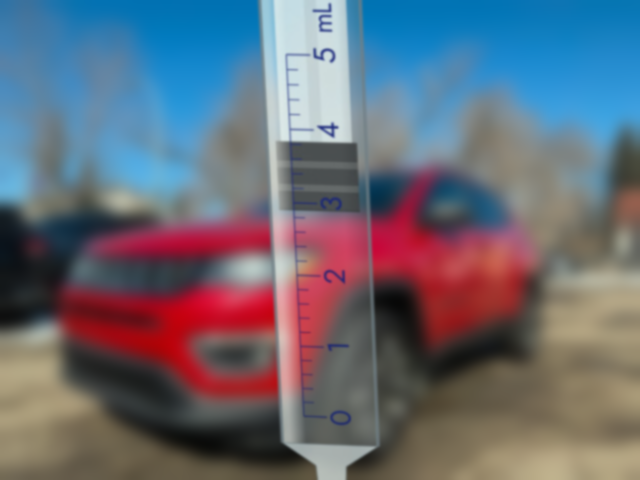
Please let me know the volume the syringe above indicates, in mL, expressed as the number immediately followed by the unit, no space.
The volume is 2.9mL
